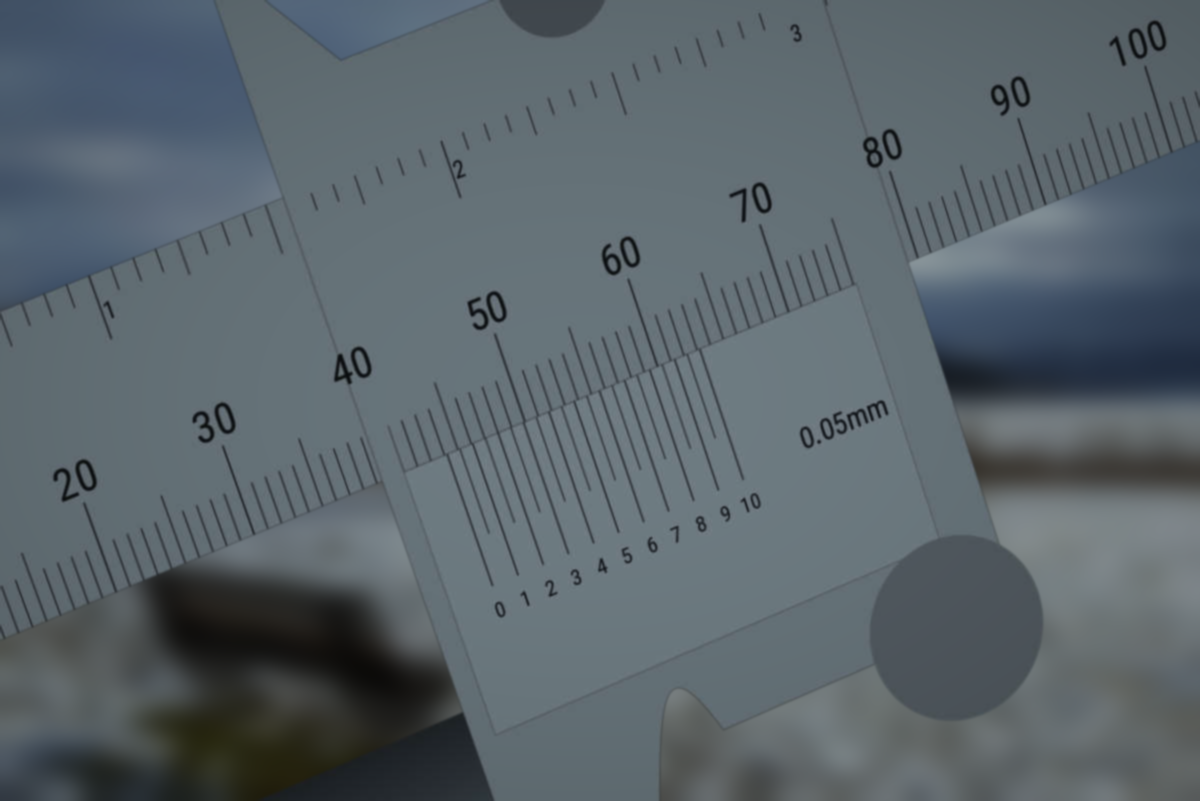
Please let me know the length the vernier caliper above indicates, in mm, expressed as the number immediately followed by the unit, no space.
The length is 44.2mm
